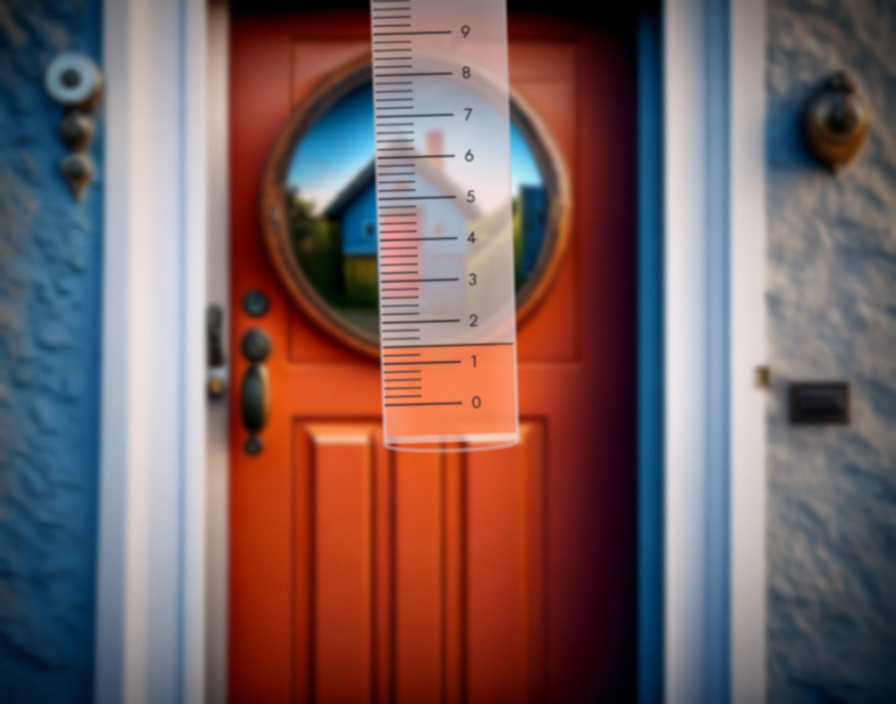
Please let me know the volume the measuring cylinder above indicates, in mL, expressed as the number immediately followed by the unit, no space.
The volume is 1.4mL
